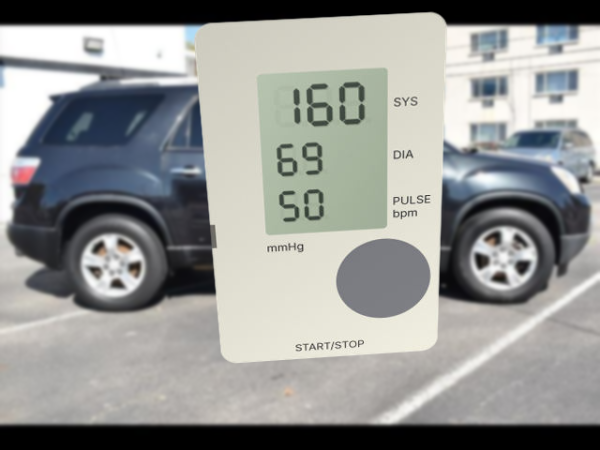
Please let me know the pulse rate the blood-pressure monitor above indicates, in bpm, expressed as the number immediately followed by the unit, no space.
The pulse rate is 50bpm
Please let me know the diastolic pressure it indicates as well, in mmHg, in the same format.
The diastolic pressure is 69mmHg
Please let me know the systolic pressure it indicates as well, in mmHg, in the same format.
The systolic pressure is 160mmHg
